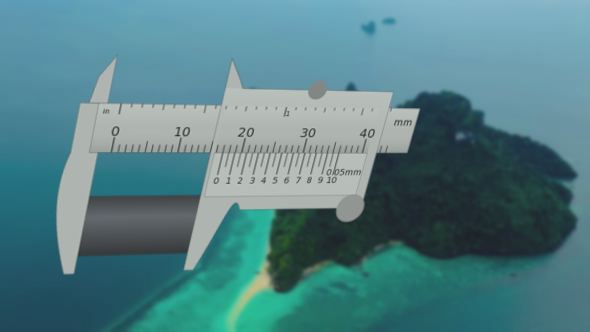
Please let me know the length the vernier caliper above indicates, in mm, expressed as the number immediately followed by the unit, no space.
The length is 17.0mm
